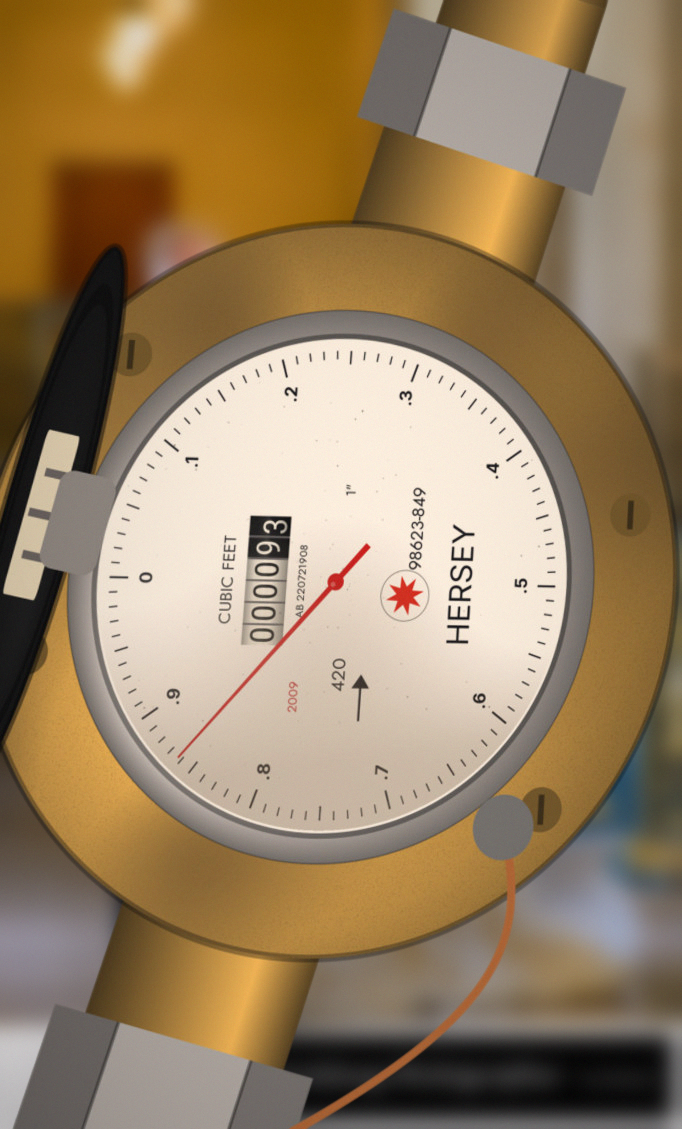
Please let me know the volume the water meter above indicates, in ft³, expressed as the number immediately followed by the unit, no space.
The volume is 92.86ft³
